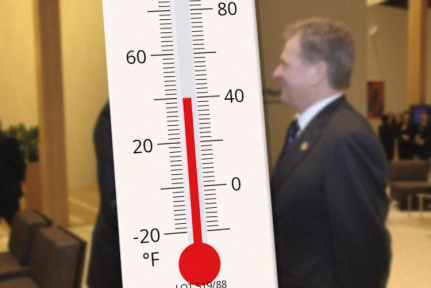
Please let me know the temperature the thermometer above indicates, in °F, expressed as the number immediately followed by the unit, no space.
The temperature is 40°F
